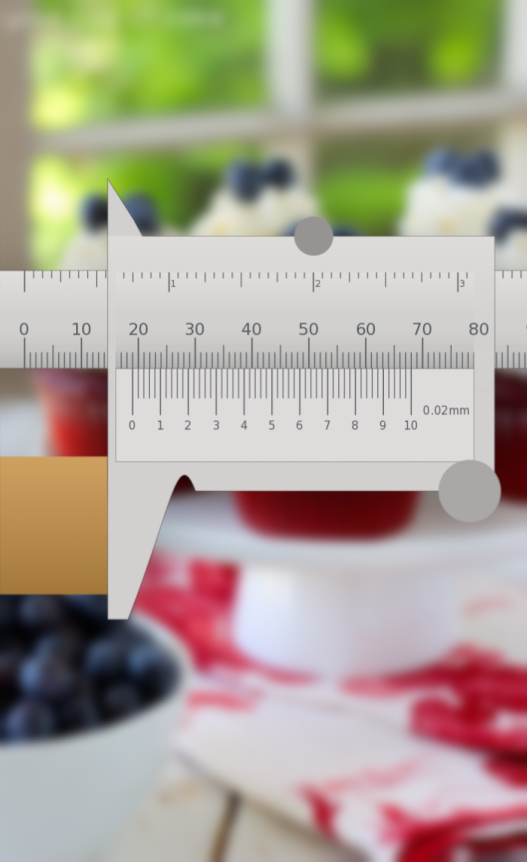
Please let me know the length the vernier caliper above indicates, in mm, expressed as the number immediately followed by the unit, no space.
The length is 19.0mm
